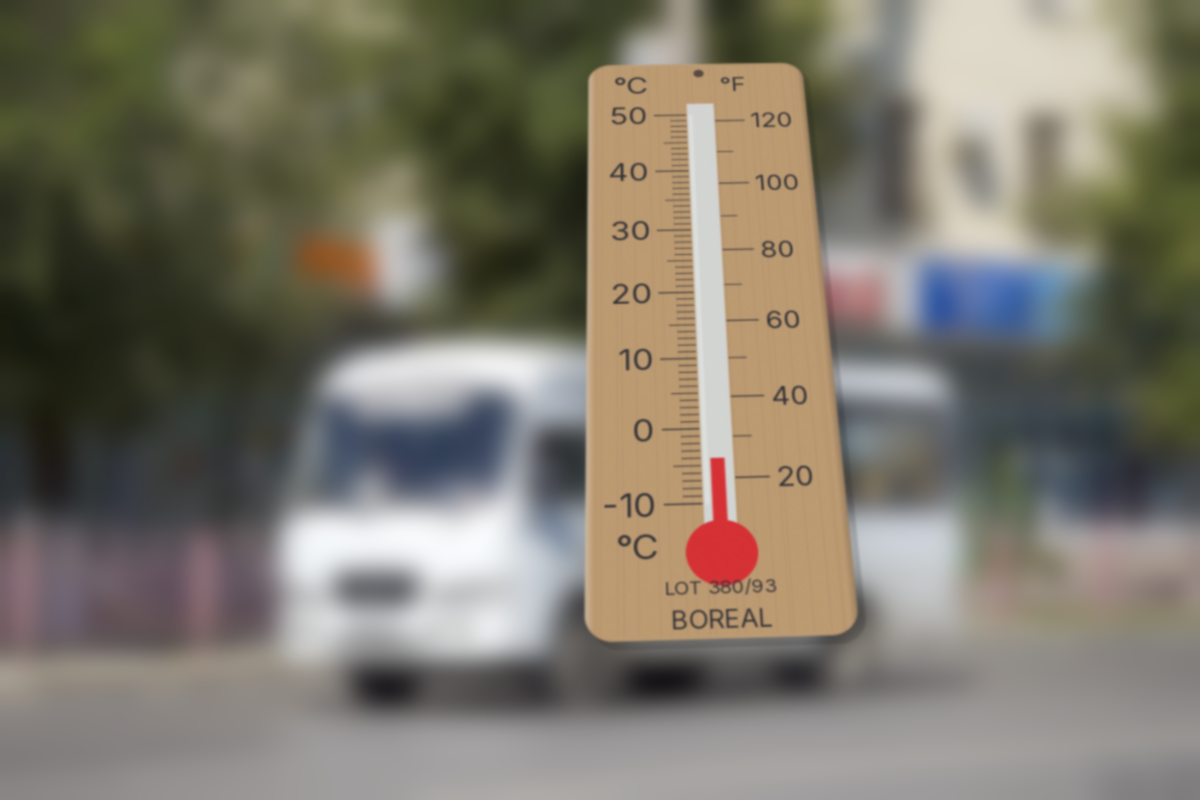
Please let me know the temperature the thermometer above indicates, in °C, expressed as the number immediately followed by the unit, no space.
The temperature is -4°C
